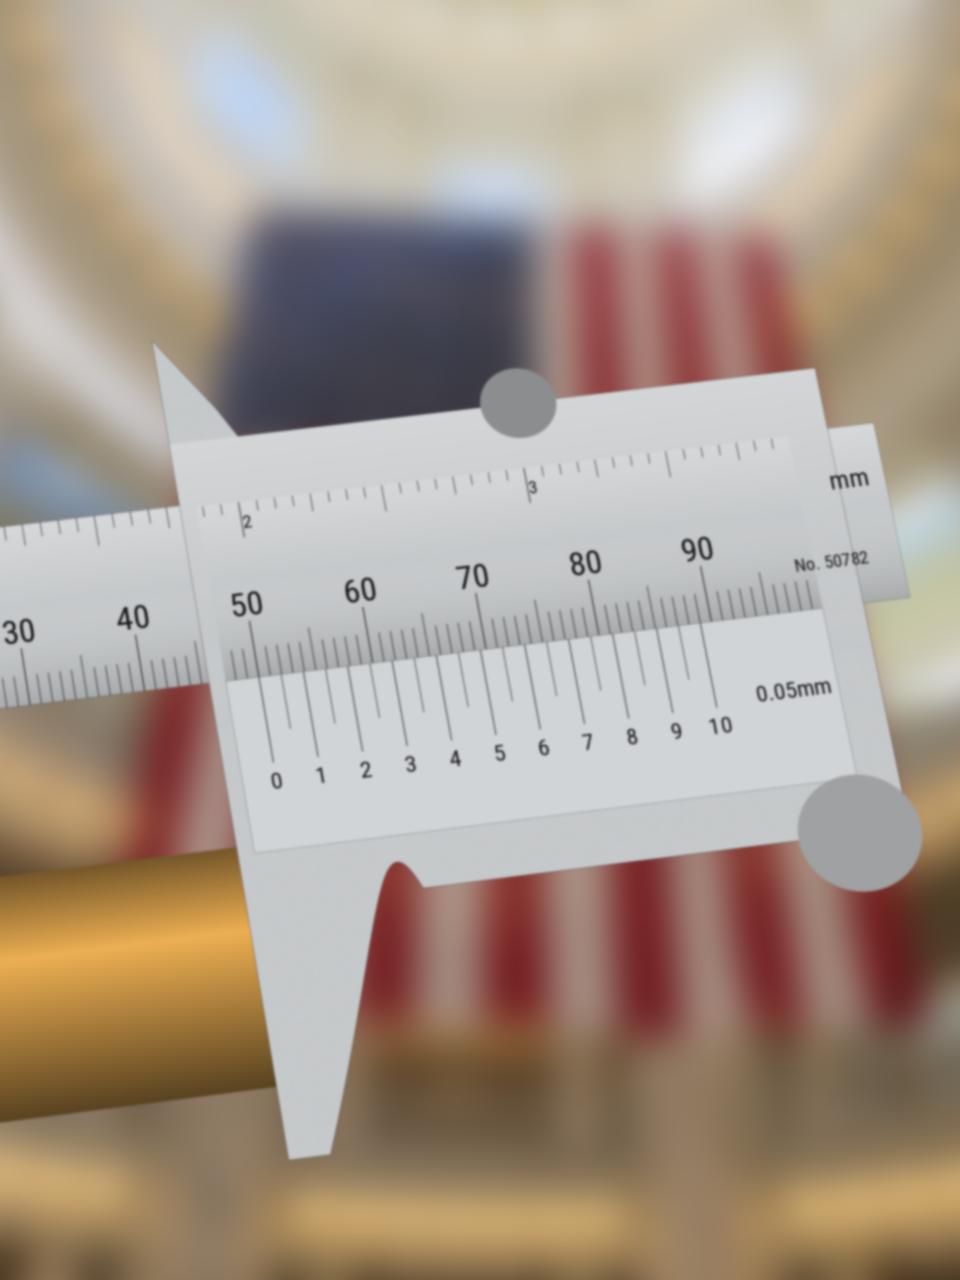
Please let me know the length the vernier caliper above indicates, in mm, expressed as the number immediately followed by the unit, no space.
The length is 50.0mm
